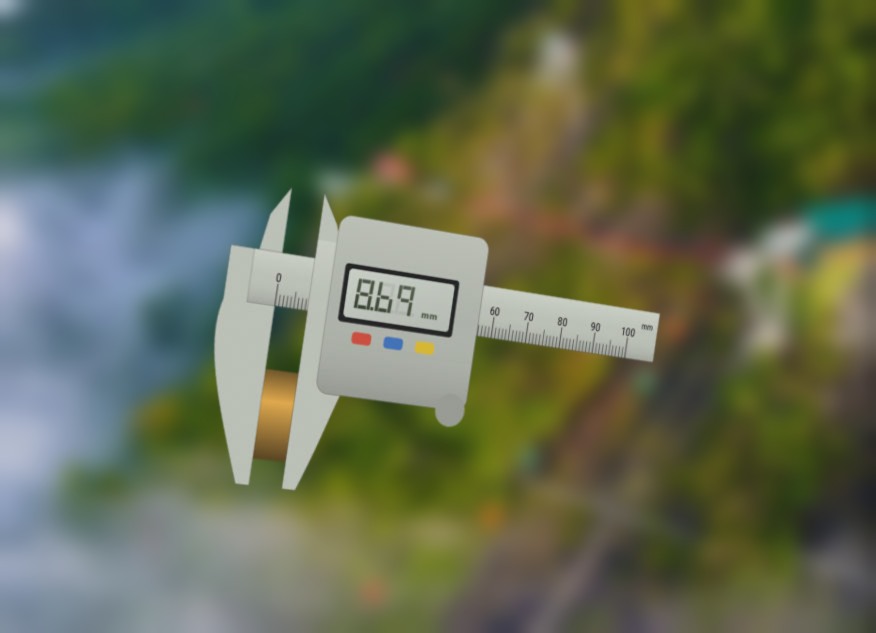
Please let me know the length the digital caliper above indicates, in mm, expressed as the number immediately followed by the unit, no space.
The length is 8.69mm
